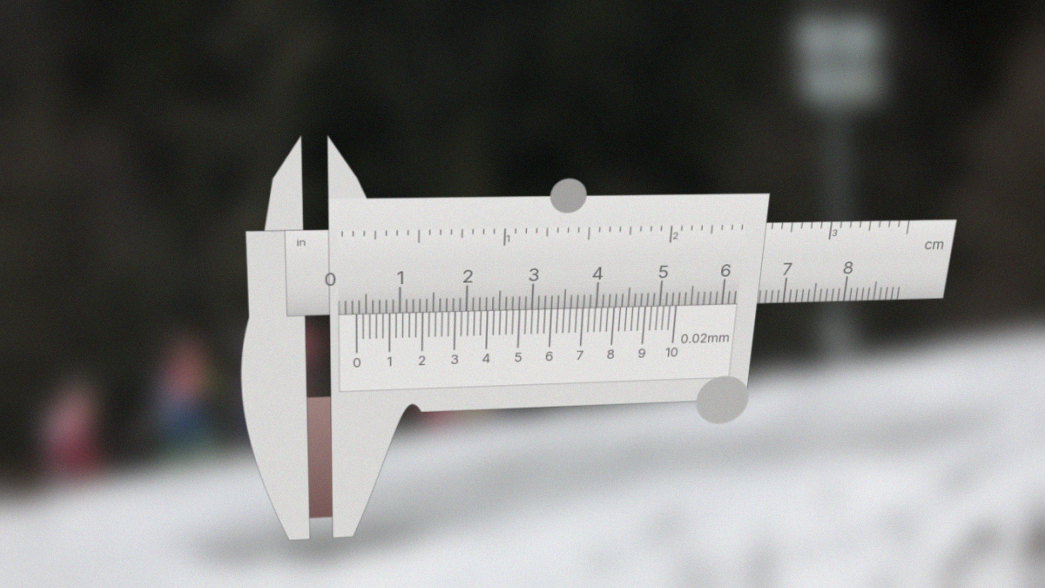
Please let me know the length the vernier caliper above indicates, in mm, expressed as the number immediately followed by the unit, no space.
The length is 3.6mm
